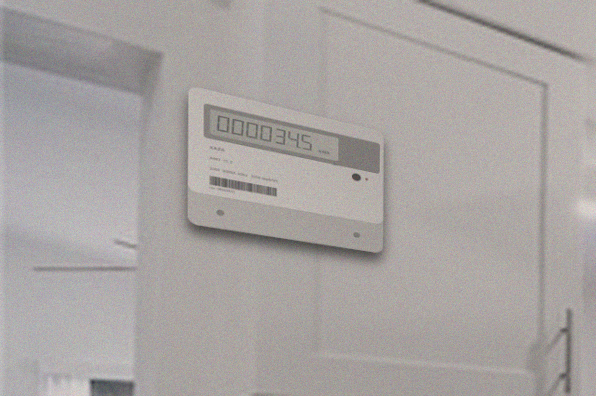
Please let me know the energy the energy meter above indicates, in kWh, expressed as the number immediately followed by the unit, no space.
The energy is 34.5kWh
